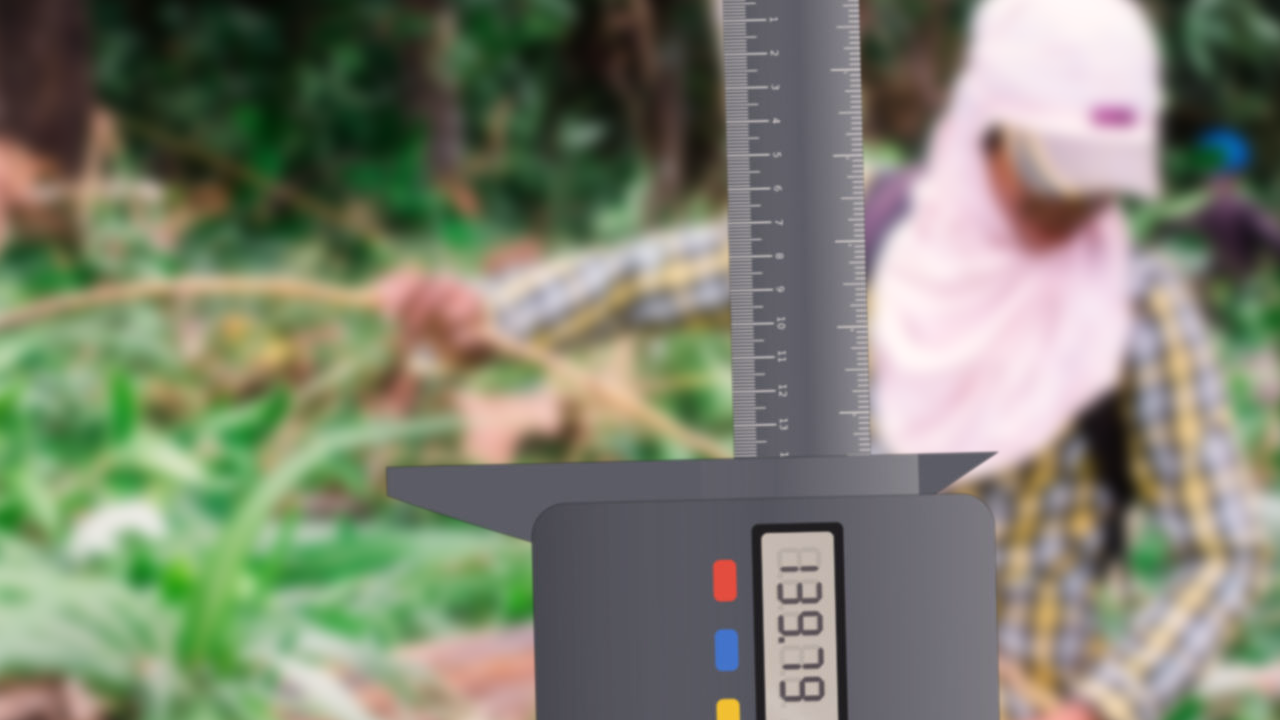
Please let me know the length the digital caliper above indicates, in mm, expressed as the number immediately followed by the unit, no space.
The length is 139.79mm
